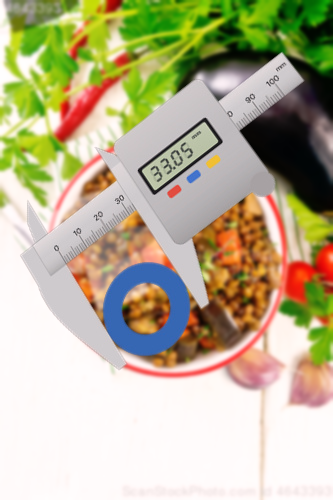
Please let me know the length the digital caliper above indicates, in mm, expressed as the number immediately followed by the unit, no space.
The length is 33.05mm
